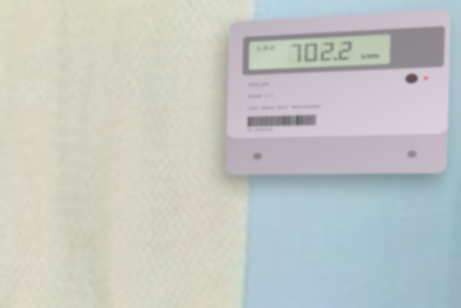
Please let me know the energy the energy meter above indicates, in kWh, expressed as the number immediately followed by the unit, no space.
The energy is 702.2kWh
